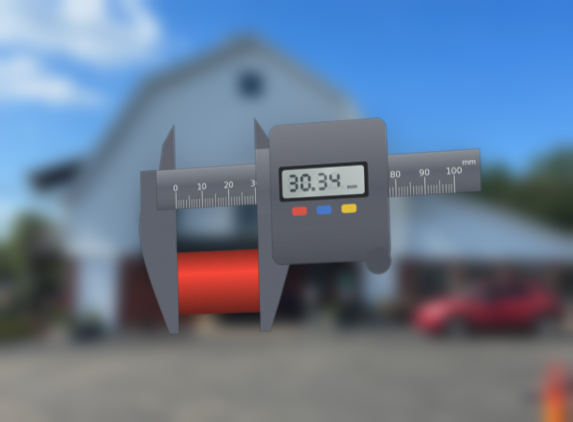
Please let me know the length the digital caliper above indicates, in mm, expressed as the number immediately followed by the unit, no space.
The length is 30.34mm
